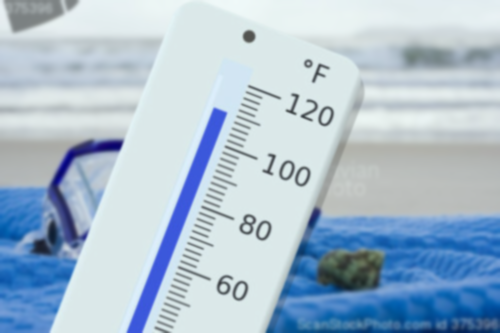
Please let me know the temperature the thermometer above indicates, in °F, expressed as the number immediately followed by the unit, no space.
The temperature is 110°F
